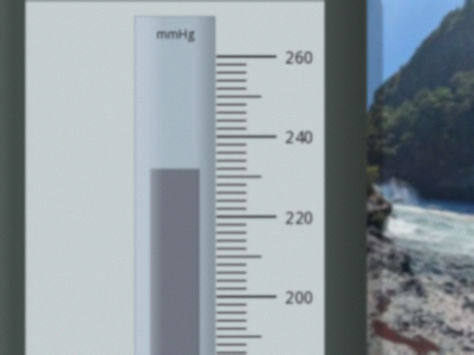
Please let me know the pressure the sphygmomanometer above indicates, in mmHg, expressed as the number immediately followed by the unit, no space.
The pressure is 232mmHg
